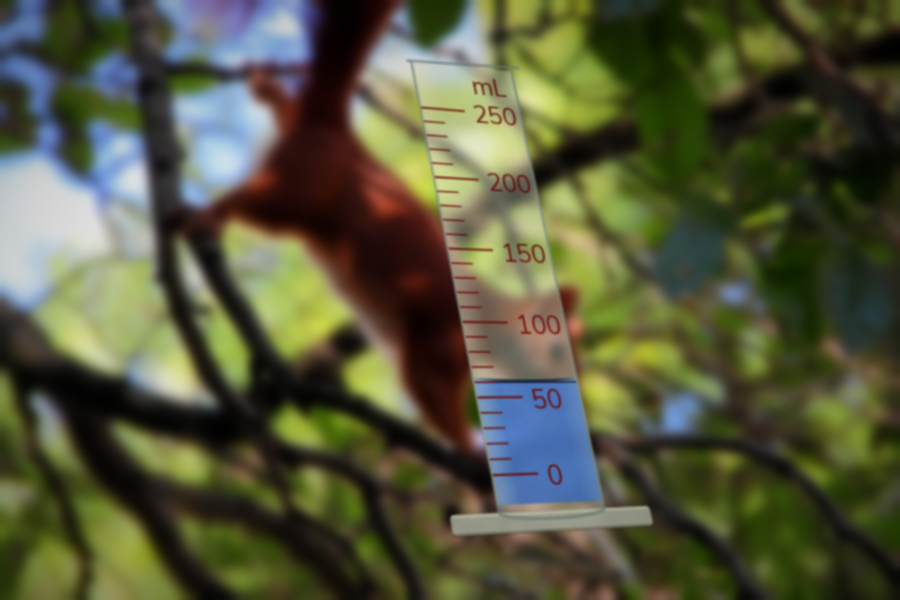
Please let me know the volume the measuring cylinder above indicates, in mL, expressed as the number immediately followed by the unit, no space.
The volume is 60mL
